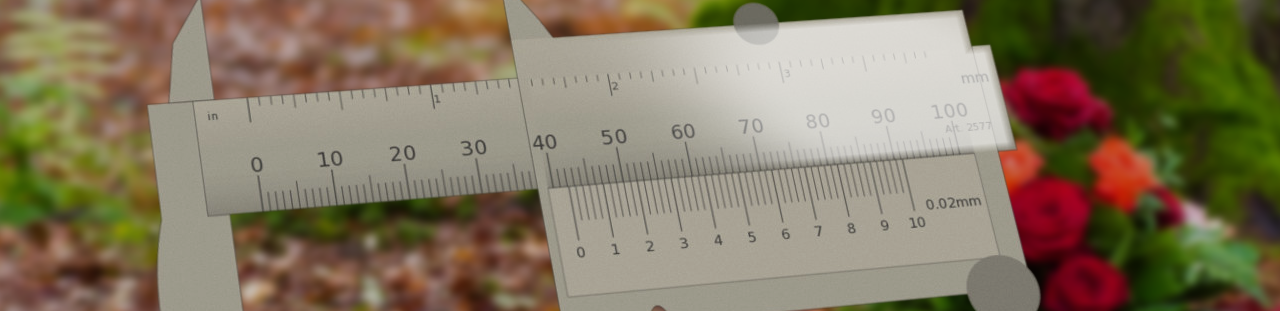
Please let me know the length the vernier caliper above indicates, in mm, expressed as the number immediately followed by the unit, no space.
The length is 42.2mm
